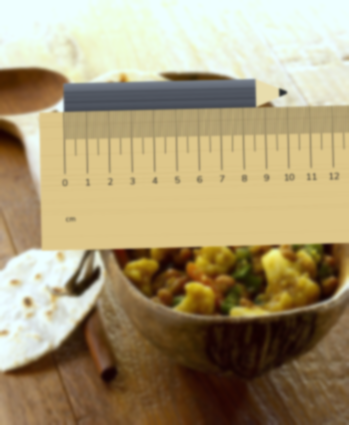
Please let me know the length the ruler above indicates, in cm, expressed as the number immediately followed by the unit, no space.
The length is 10cm
